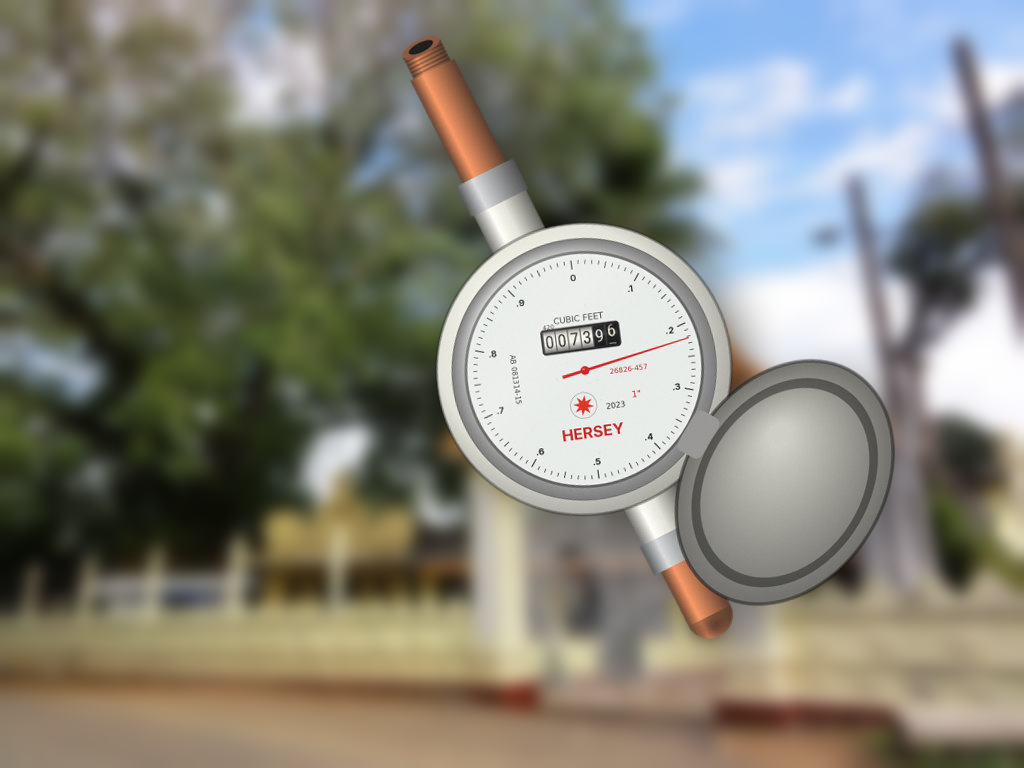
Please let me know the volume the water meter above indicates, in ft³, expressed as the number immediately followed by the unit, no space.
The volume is 7396.22ft³
